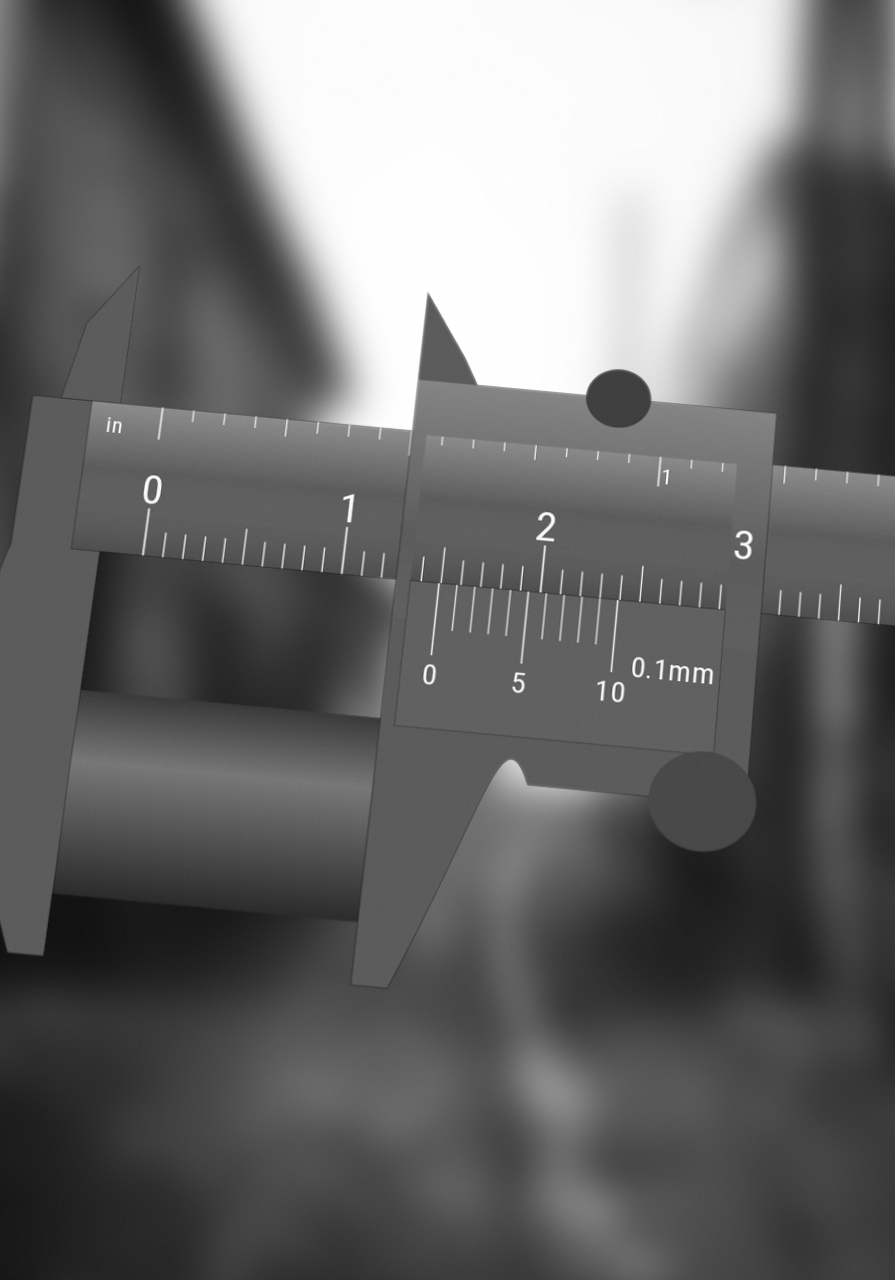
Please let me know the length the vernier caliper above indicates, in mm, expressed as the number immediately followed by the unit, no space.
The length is 14.9mm
